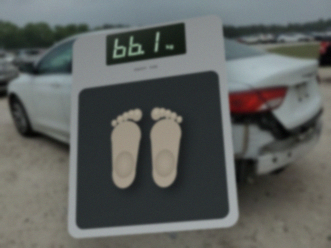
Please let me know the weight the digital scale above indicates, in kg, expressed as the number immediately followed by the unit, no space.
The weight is 66.1kg
